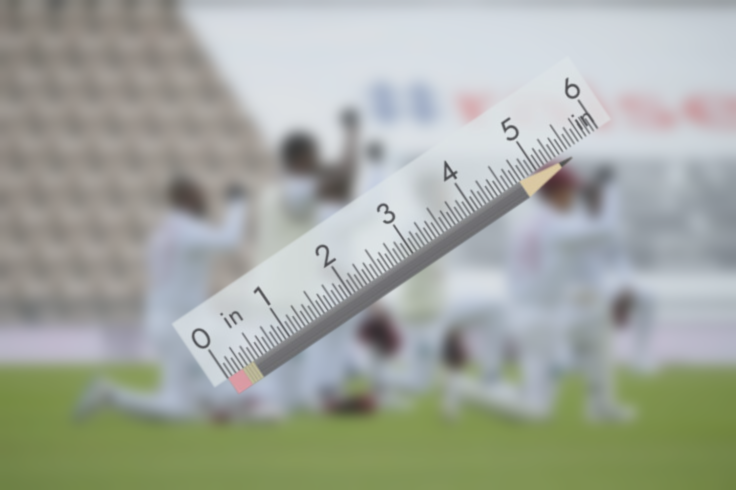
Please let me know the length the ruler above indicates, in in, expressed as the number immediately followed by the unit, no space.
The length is 5.5in
